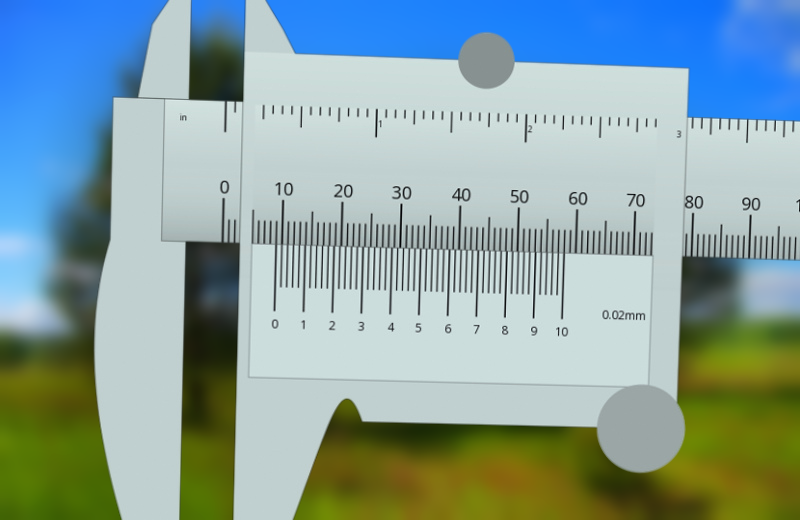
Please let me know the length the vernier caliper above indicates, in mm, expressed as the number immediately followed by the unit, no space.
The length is 9.0mm
